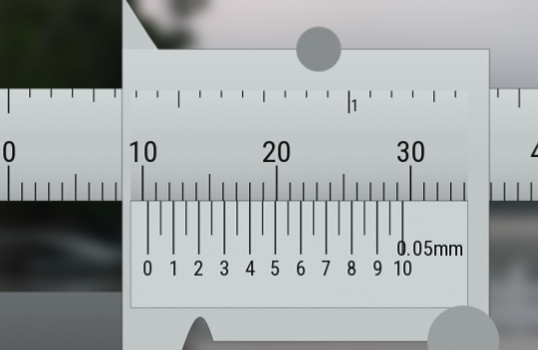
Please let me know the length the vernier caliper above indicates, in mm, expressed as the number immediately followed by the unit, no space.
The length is 10.4mm
